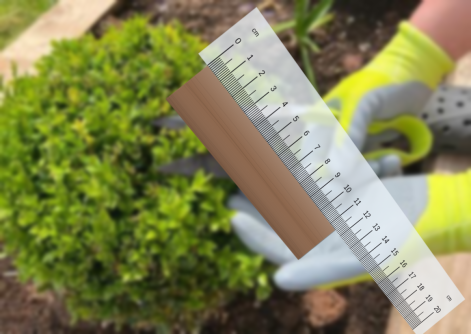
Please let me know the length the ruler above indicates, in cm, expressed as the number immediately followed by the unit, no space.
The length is 11.5cm
